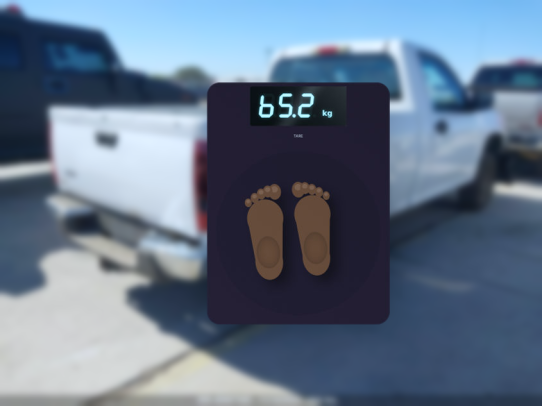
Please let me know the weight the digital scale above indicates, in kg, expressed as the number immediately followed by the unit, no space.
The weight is 65.2kg
